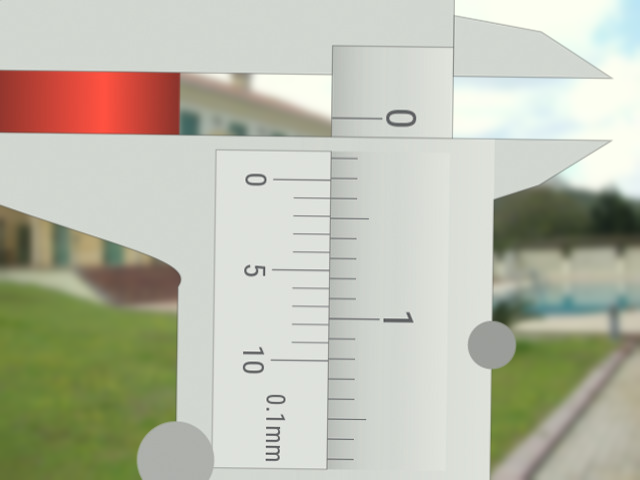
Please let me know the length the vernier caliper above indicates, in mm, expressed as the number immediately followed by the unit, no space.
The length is 3.1mm
